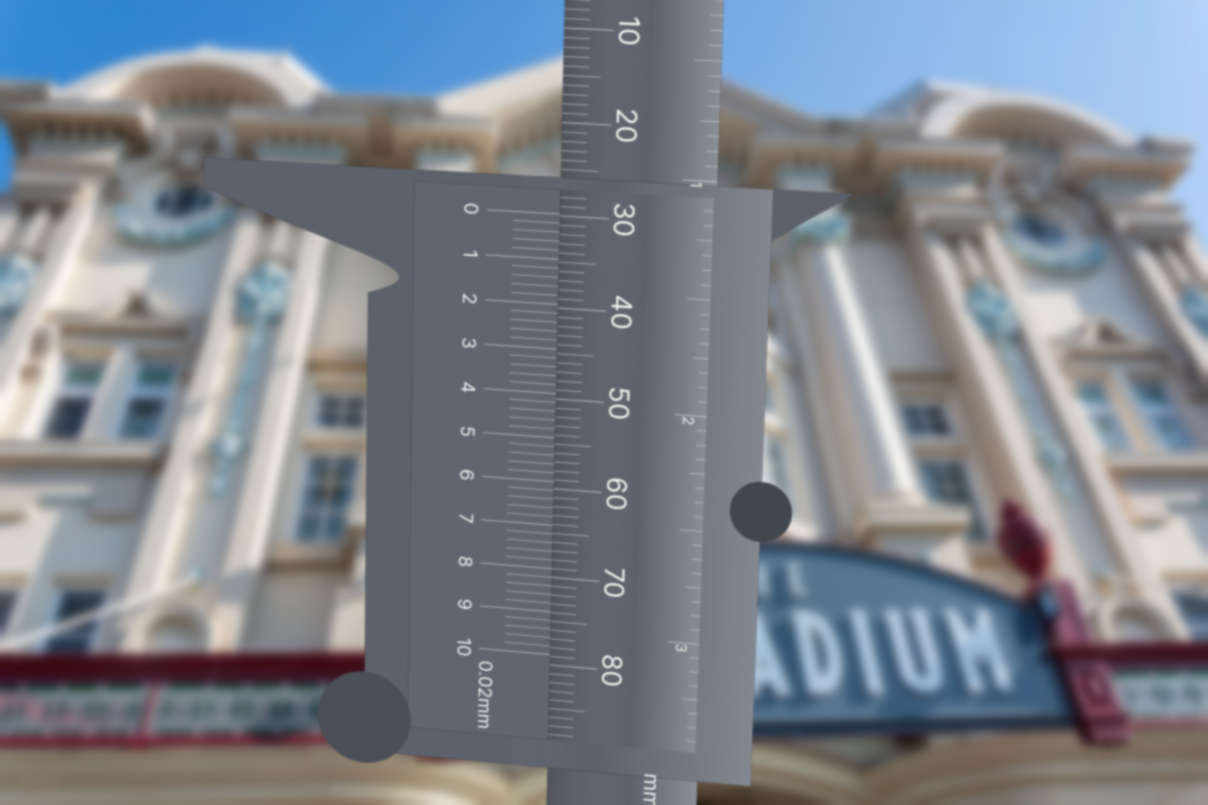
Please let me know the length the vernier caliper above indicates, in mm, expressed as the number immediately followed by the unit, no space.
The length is 29.8mm
